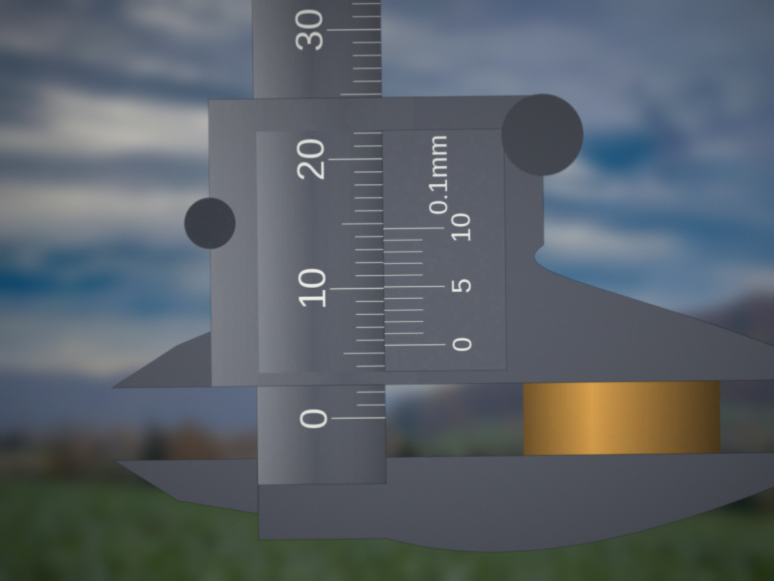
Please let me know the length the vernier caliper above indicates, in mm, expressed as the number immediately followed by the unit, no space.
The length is 5.6mm
